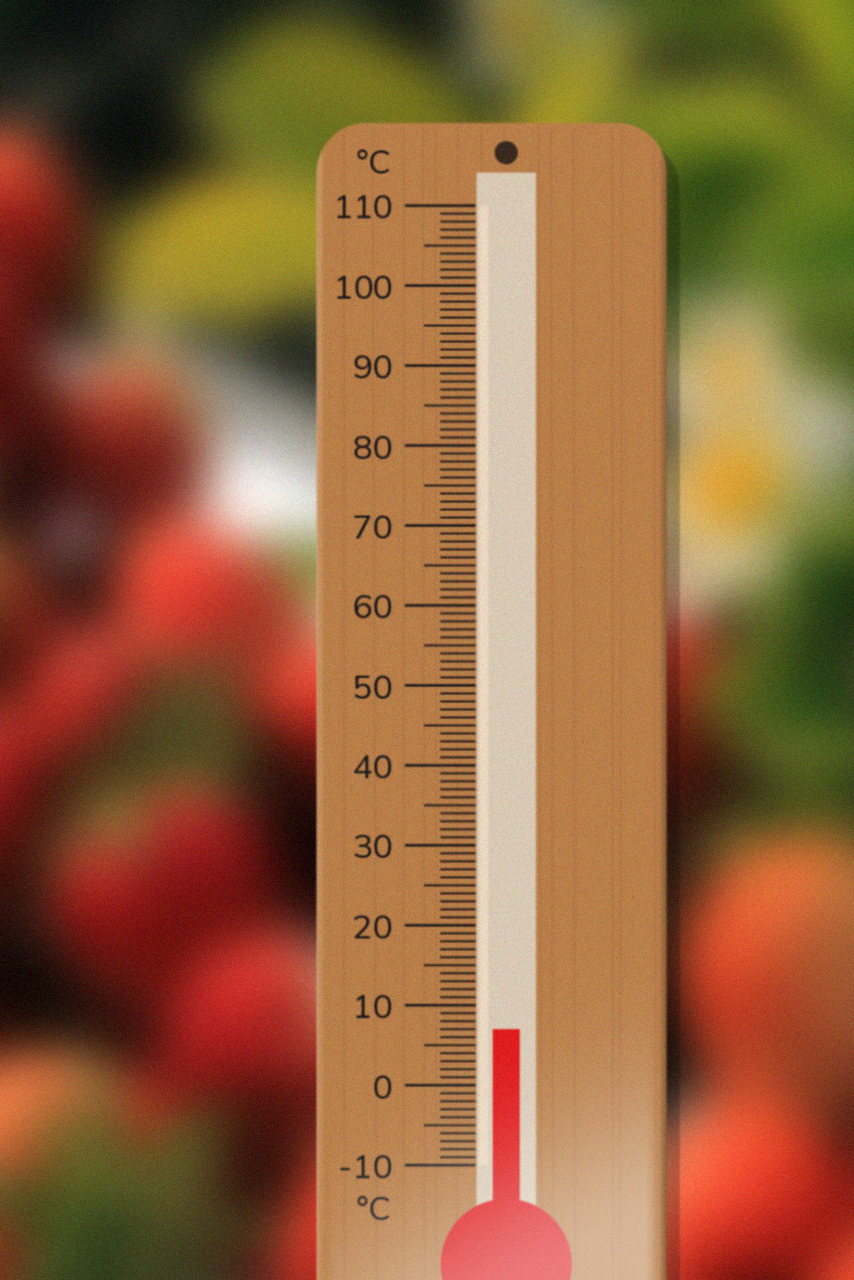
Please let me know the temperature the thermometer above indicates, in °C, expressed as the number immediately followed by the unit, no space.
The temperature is 7°C
